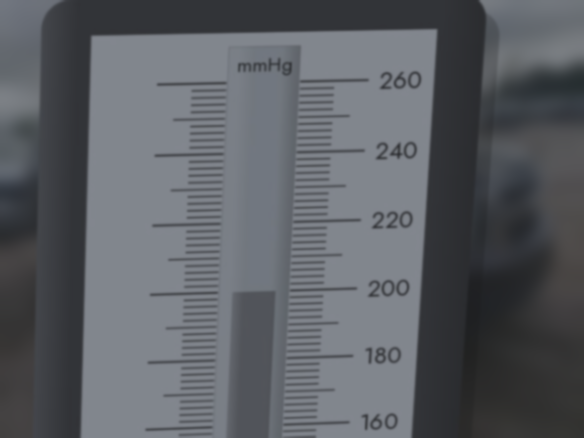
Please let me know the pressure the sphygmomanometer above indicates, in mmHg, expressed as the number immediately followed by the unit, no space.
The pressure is 200mmHg
